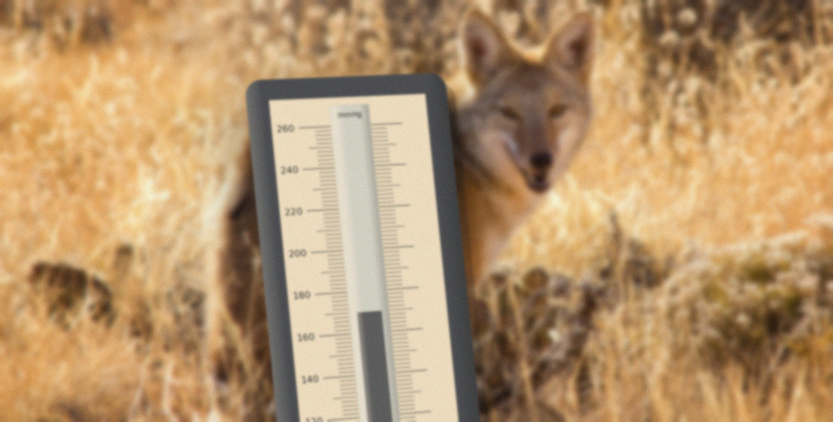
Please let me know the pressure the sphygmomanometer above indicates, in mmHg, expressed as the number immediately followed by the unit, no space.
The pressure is 170mmHg
